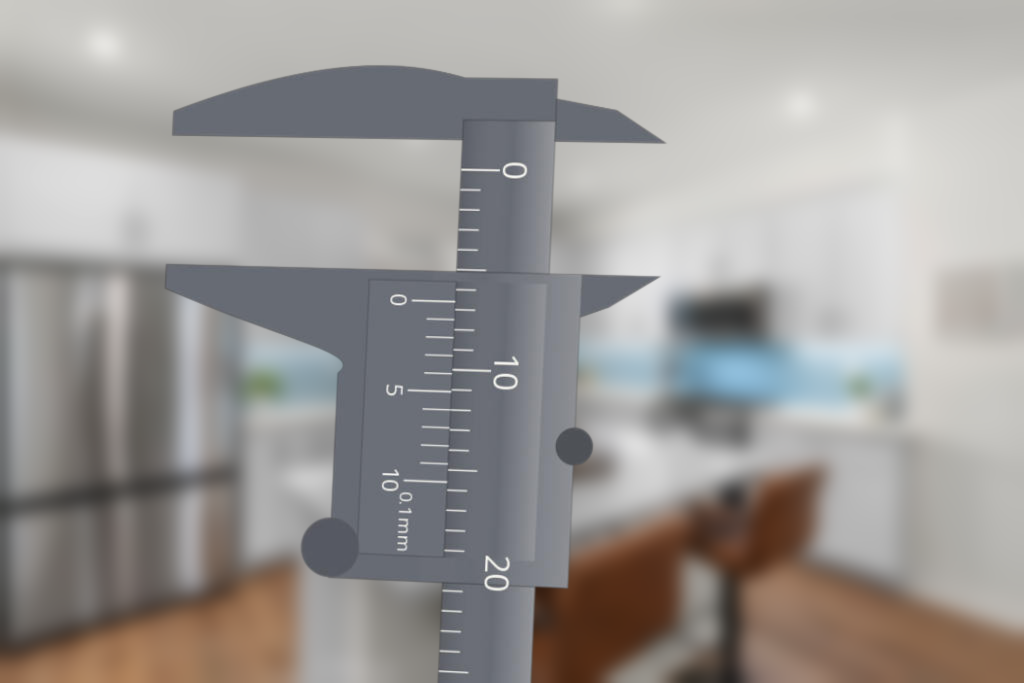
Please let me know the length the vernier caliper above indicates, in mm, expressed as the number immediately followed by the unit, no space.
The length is 6.6mm
